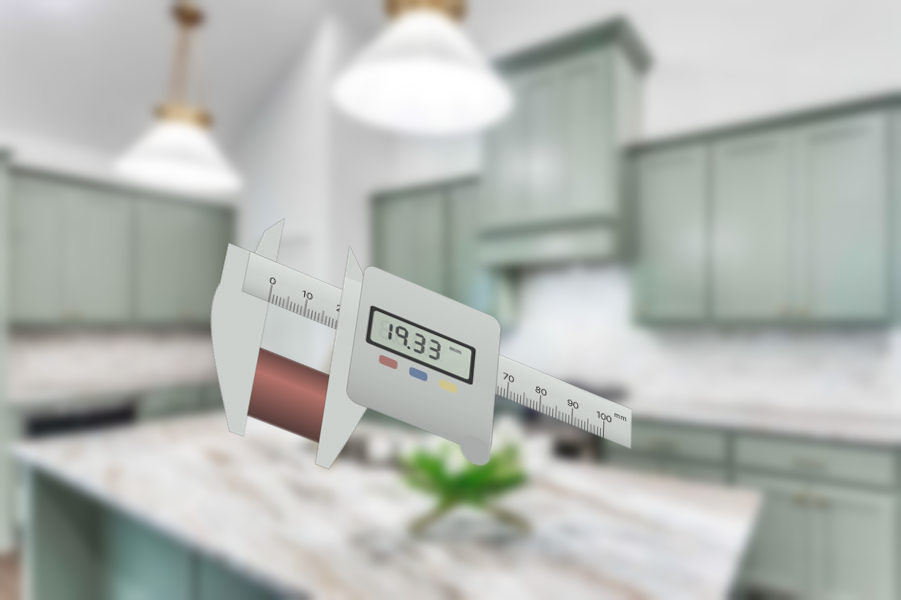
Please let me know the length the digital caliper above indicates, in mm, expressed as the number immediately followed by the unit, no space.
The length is 19.33mm
